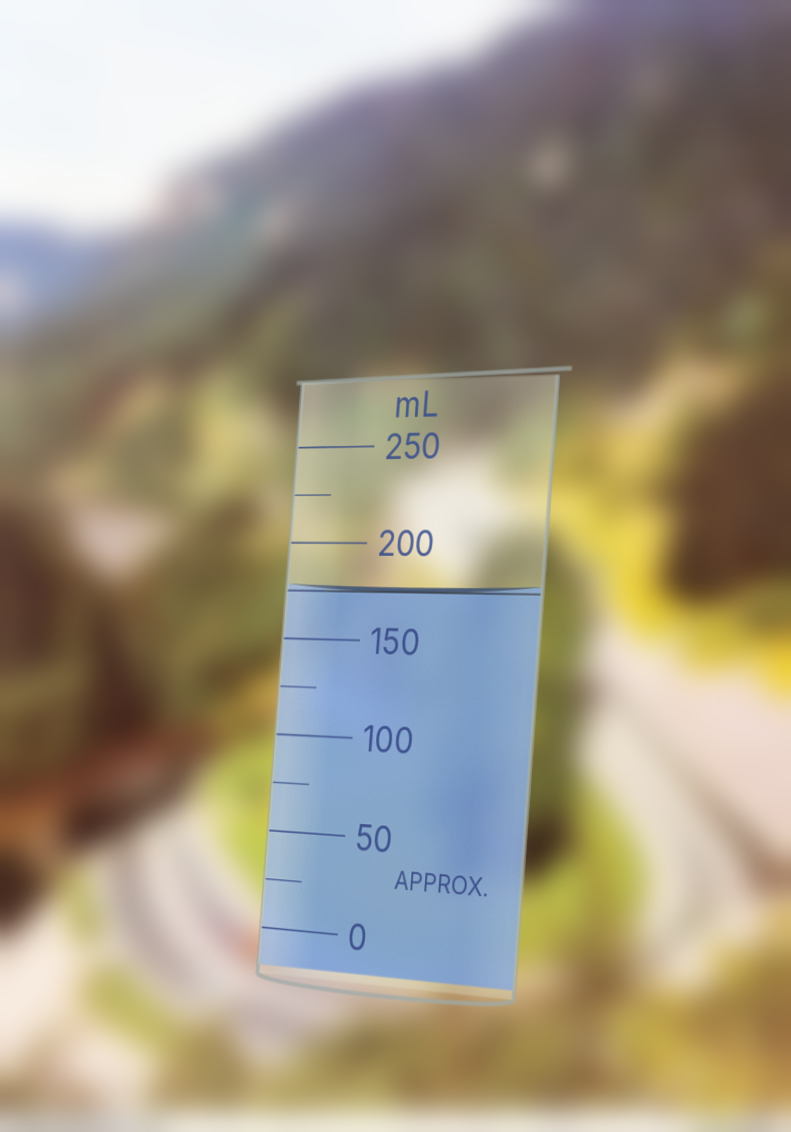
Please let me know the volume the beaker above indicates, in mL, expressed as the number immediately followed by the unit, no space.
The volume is 175mL
